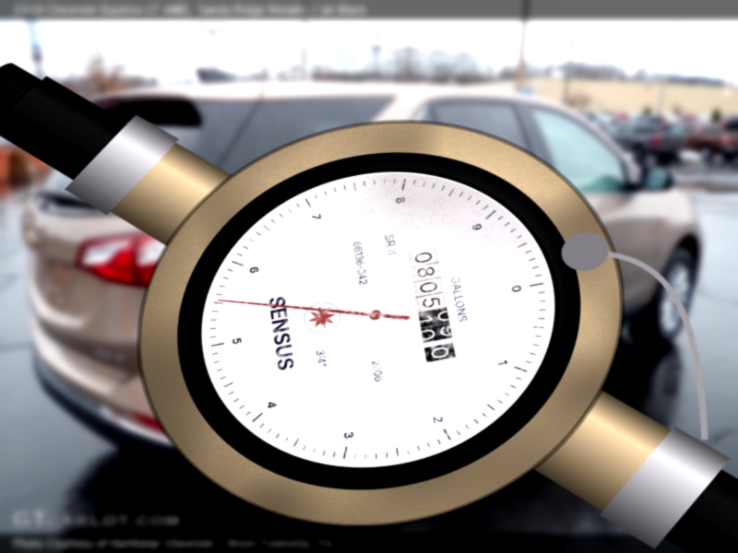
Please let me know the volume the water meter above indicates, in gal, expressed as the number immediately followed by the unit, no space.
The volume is 805095.5gal
